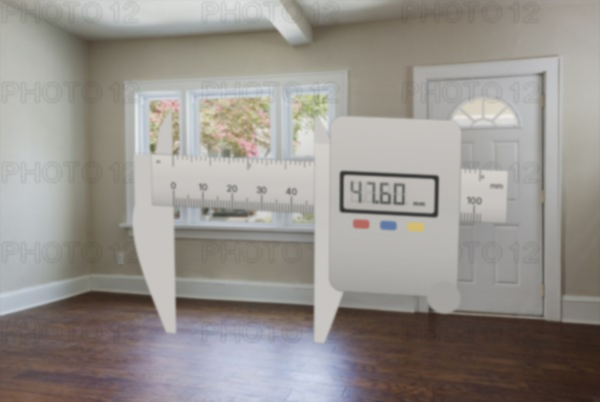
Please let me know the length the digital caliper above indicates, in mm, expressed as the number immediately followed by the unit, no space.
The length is 47.60mm
